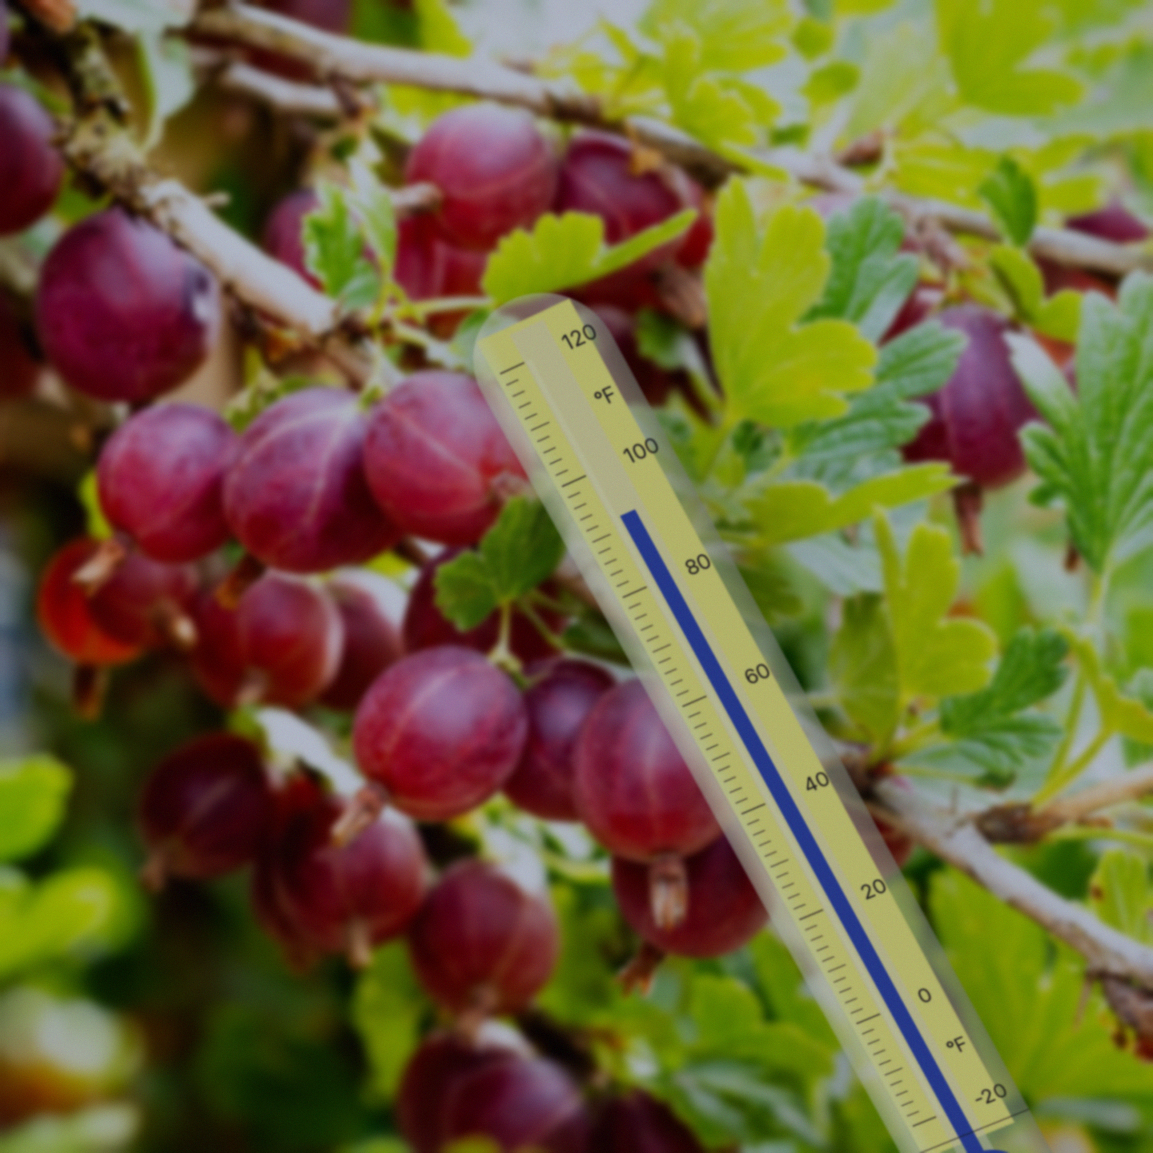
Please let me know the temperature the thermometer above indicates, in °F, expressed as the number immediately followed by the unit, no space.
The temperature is 92°F
